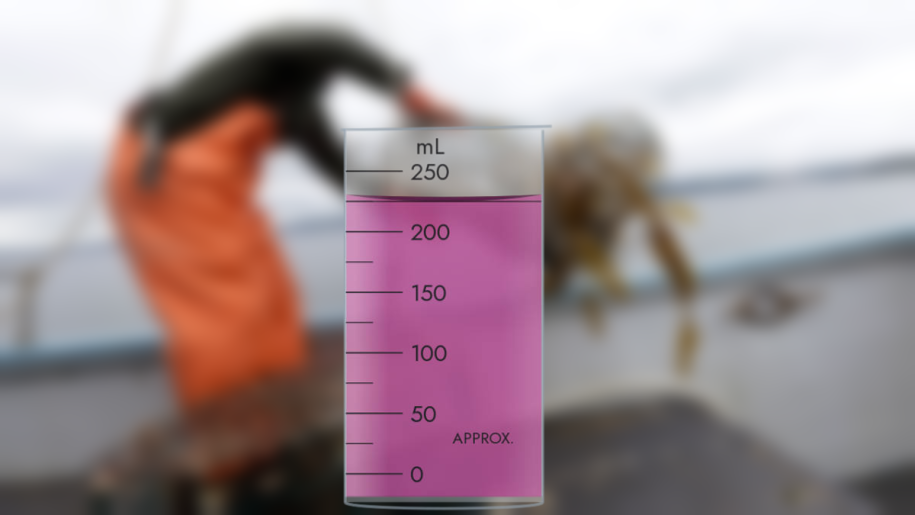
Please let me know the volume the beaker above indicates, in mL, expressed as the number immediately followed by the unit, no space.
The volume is 225mL
